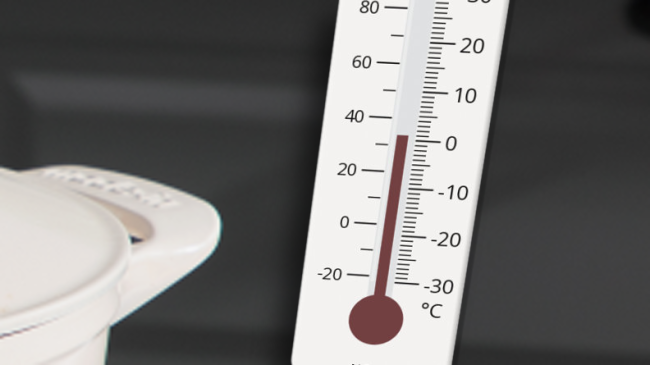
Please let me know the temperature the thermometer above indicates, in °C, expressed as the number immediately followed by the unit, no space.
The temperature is 1°C
